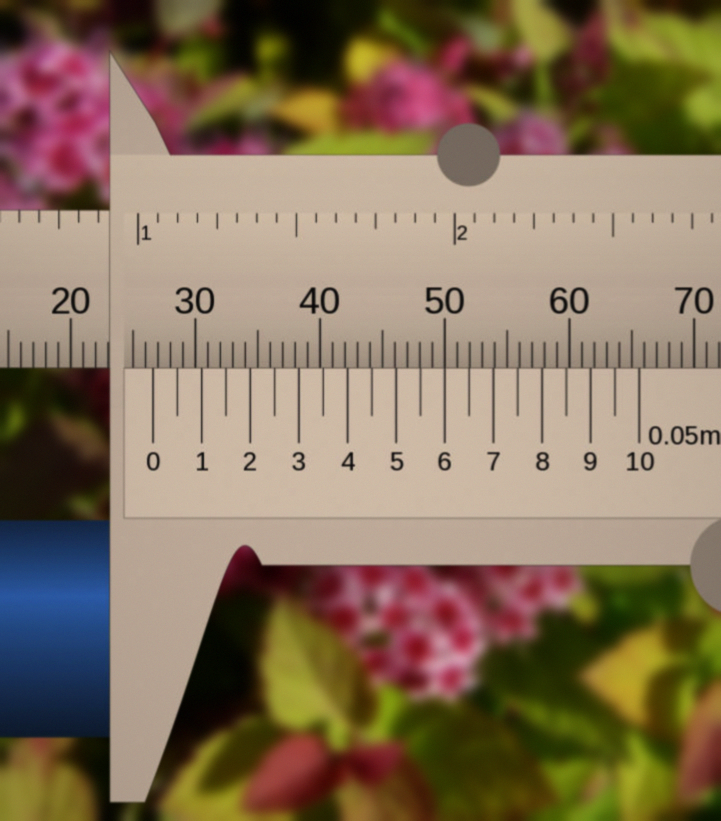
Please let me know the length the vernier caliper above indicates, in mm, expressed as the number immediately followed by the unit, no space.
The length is 26.6mm
